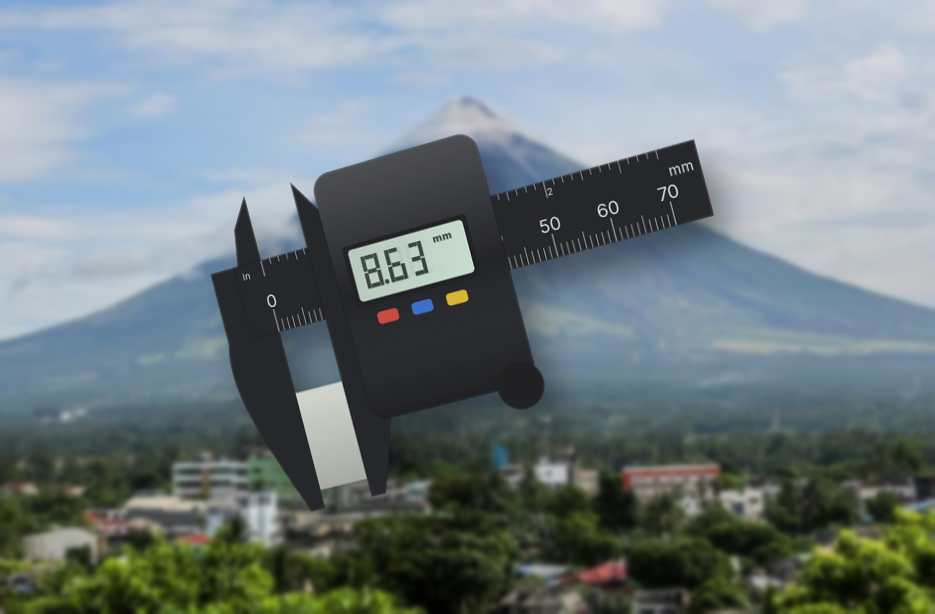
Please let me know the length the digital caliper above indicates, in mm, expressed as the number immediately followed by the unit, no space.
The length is 8.63mm
